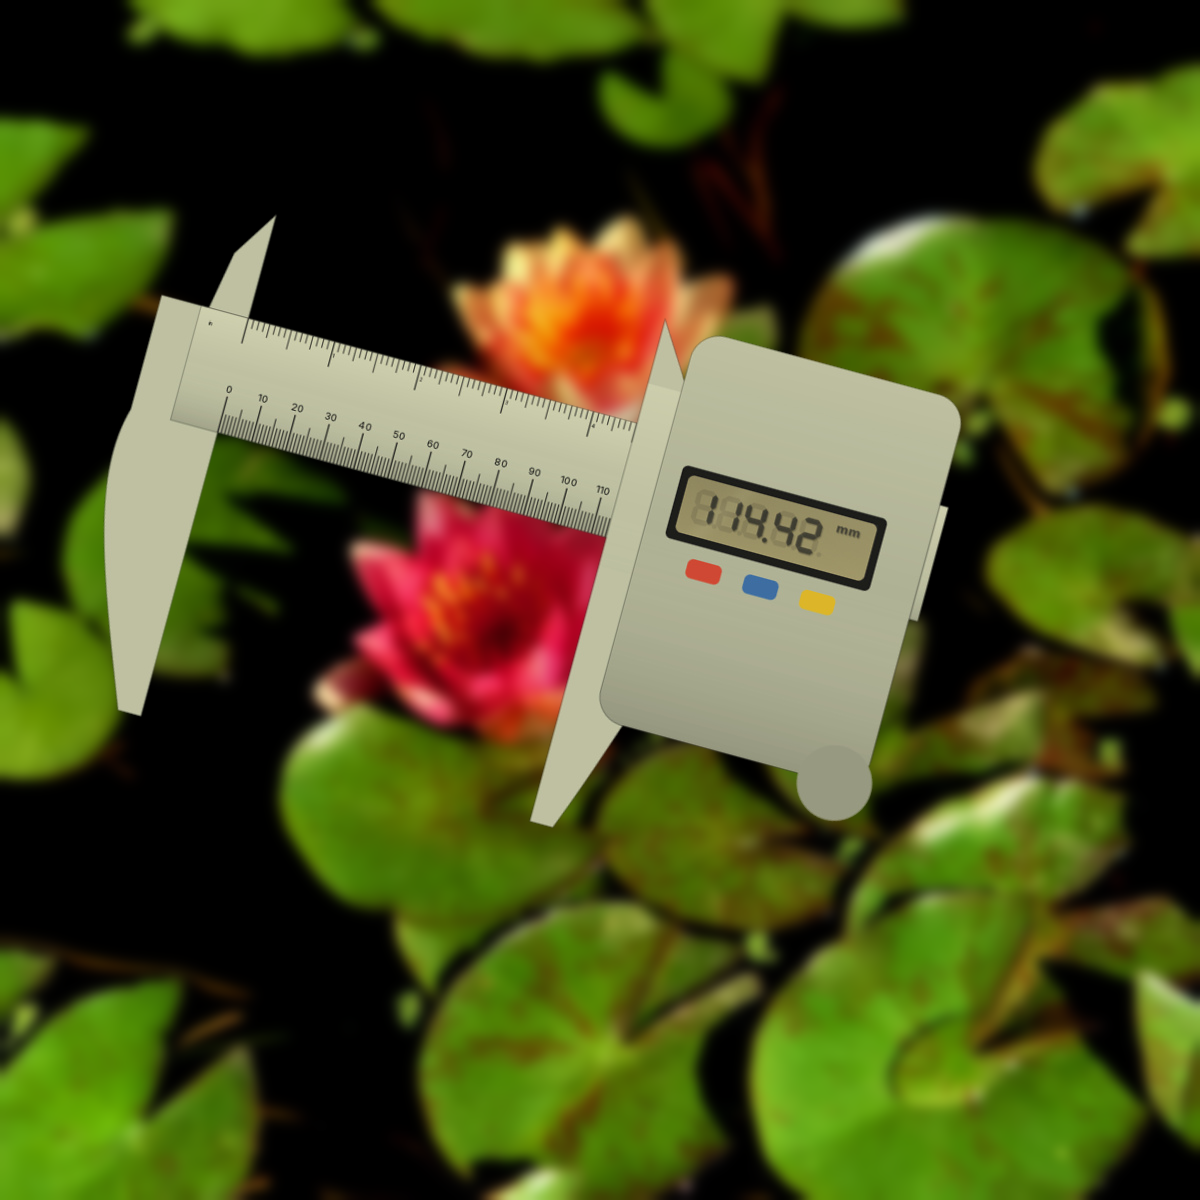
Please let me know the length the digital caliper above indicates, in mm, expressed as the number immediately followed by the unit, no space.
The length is 114.42mm
